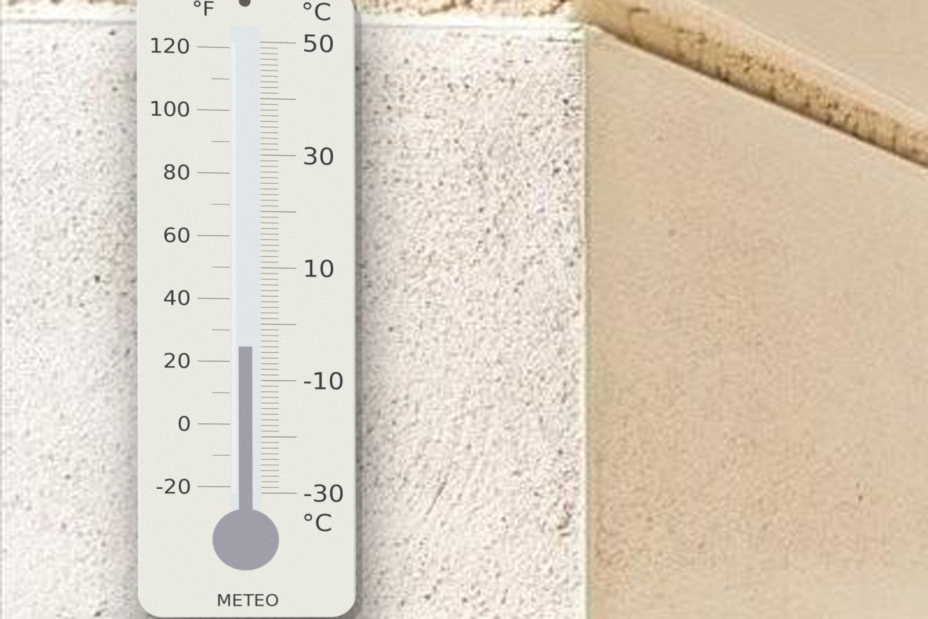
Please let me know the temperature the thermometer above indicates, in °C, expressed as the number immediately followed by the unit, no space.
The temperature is -4°C
